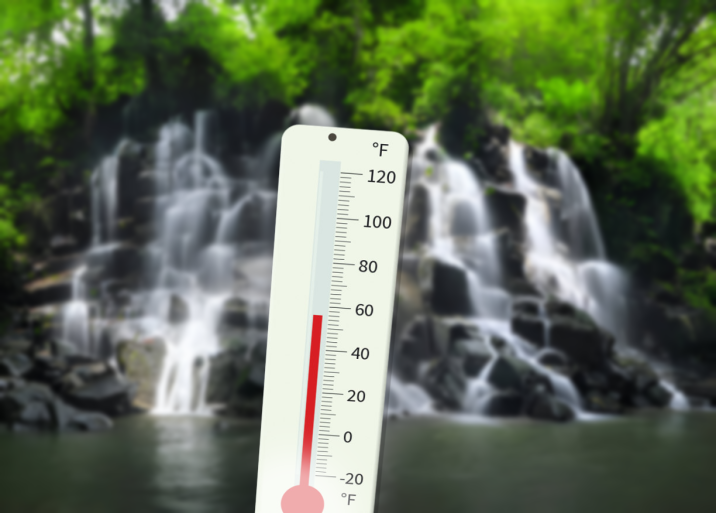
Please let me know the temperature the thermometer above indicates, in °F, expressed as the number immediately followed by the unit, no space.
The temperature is 56°F
